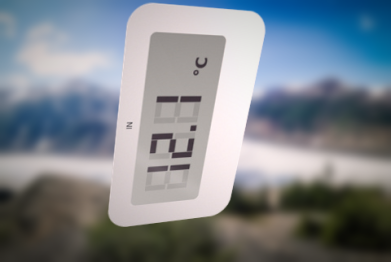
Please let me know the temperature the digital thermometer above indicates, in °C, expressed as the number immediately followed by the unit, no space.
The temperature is 12.1°C
